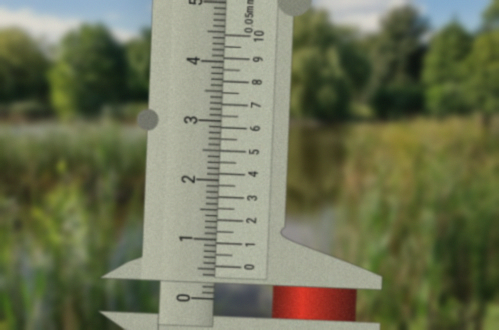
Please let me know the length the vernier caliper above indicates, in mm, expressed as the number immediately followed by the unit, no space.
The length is 5.5mm
